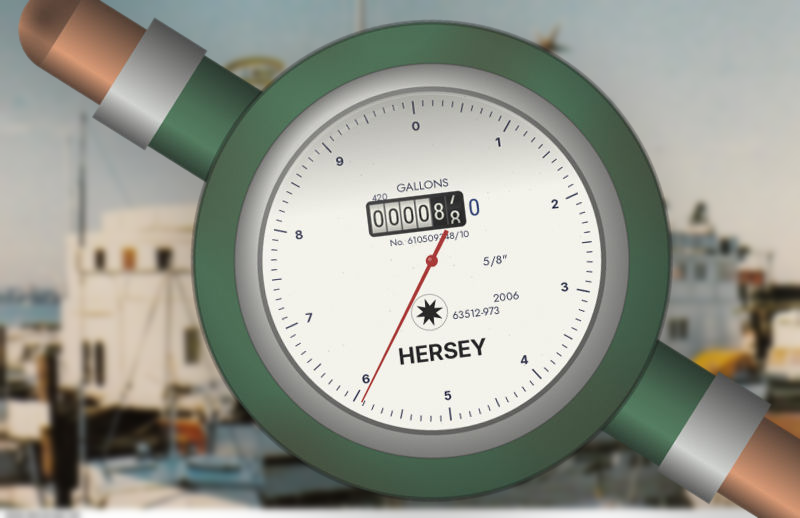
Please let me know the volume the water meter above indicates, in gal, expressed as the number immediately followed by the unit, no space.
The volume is 875.9gal
